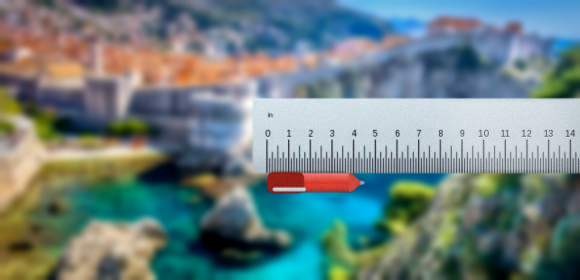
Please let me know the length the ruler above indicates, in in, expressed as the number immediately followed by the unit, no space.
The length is 4.5in
